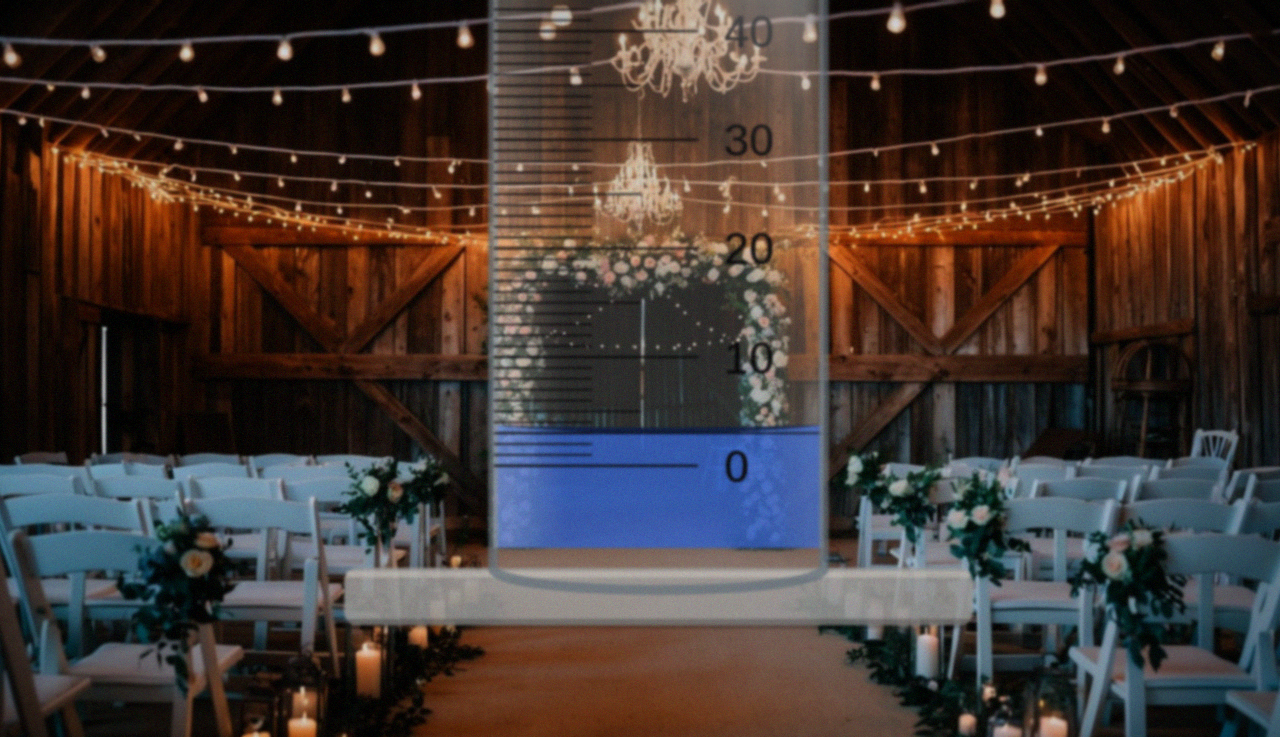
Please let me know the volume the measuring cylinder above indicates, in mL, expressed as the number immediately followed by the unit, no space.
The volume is 3mL
